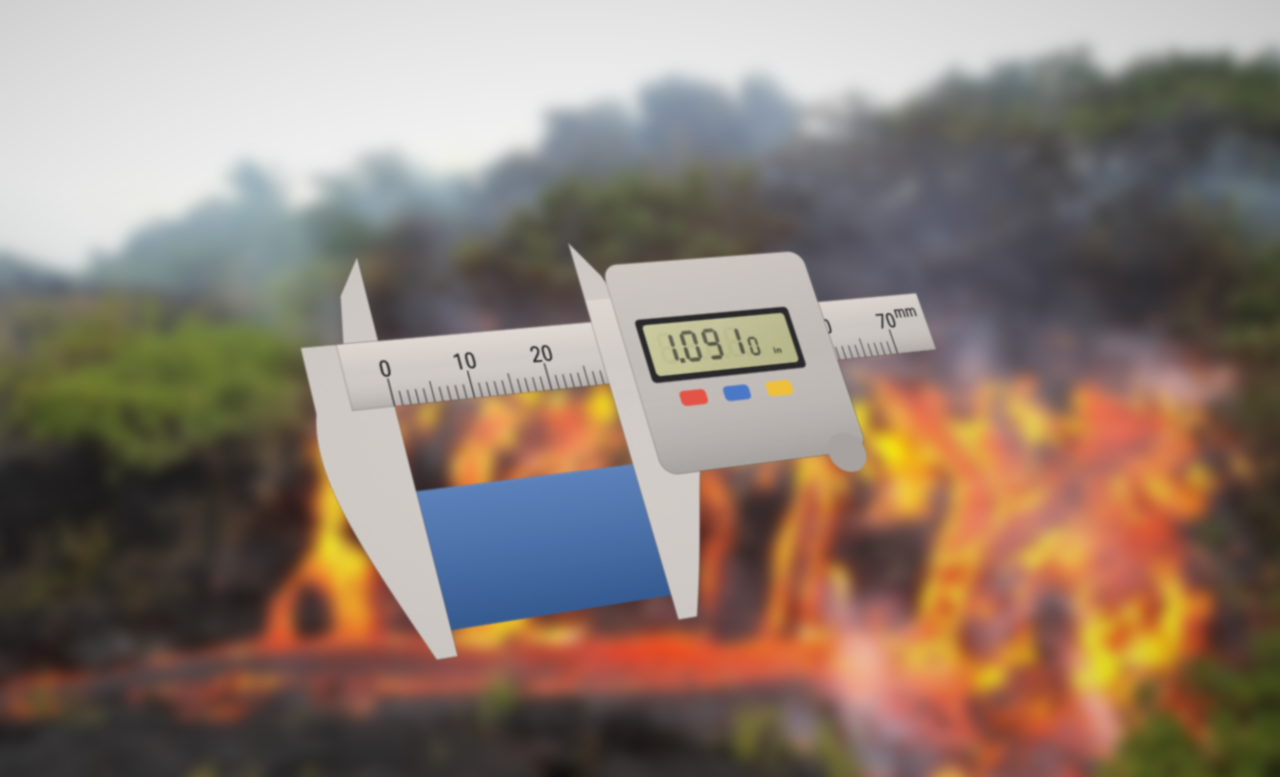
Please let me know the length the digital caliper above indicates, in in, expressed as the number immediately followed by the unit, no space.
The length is 1.0910in
